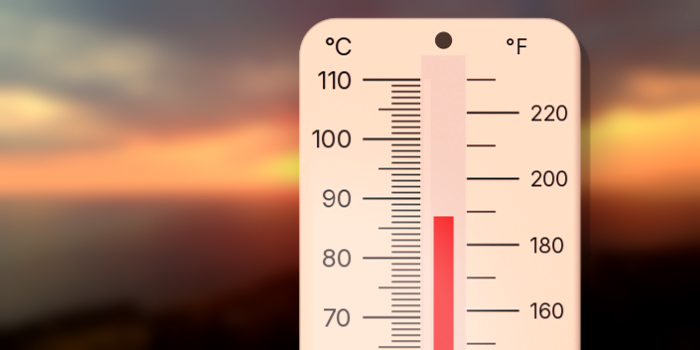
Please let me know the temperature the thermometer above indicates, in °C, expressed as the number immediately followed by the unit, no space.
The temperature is 87°C
